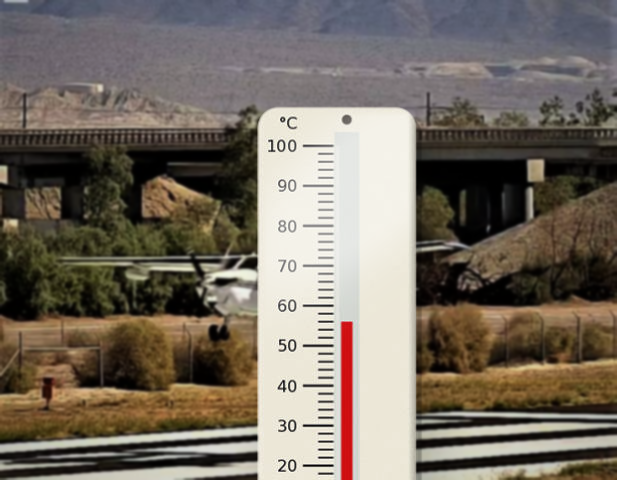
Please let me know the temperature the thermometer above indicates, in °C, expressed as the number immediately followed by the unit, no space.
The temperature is 56°C
